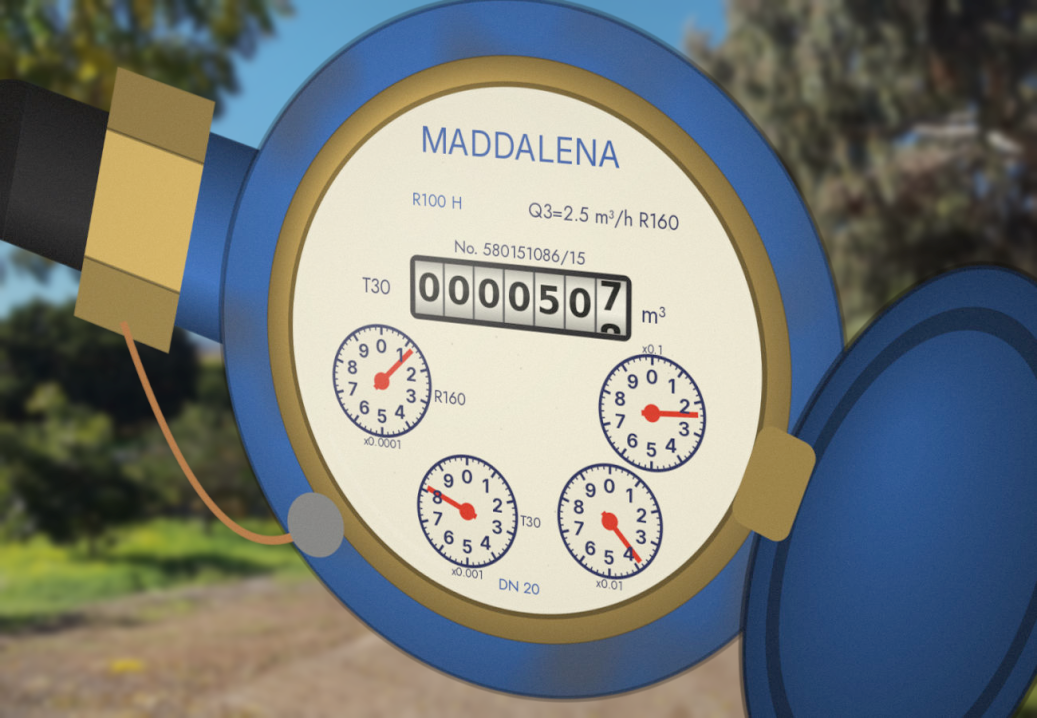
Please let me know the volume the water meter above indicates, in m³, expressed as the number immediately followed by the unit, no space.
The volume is 507.2381m³
